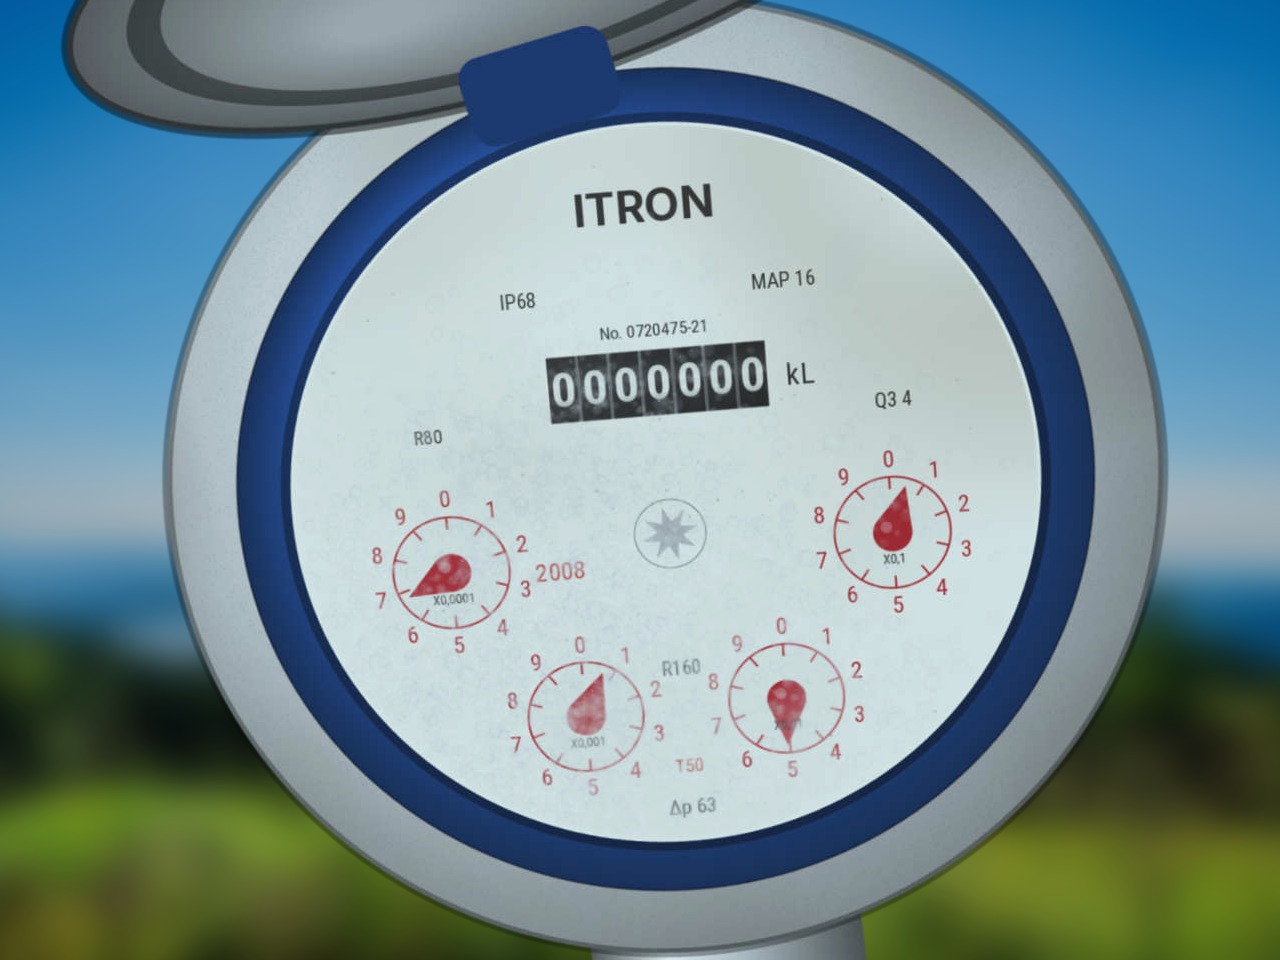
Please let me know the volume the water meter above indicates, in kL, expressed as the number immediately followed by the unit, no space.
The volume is 0.0506kL
